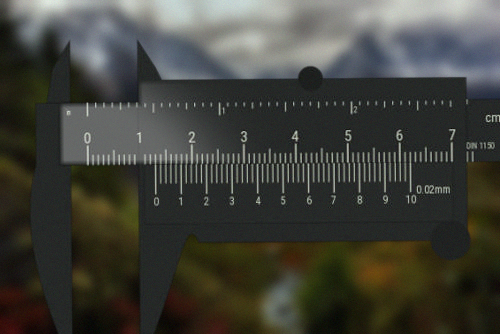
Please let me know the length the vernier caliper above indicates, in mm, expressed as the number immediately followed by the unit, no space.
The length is 13.0mm
